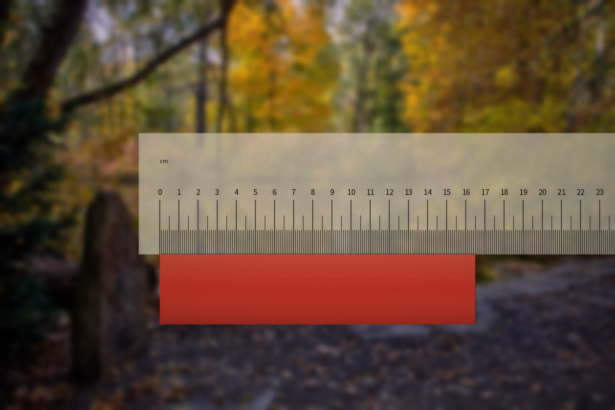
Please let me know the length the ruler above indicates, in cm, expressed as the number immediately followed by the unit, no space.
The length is 16.5cm
